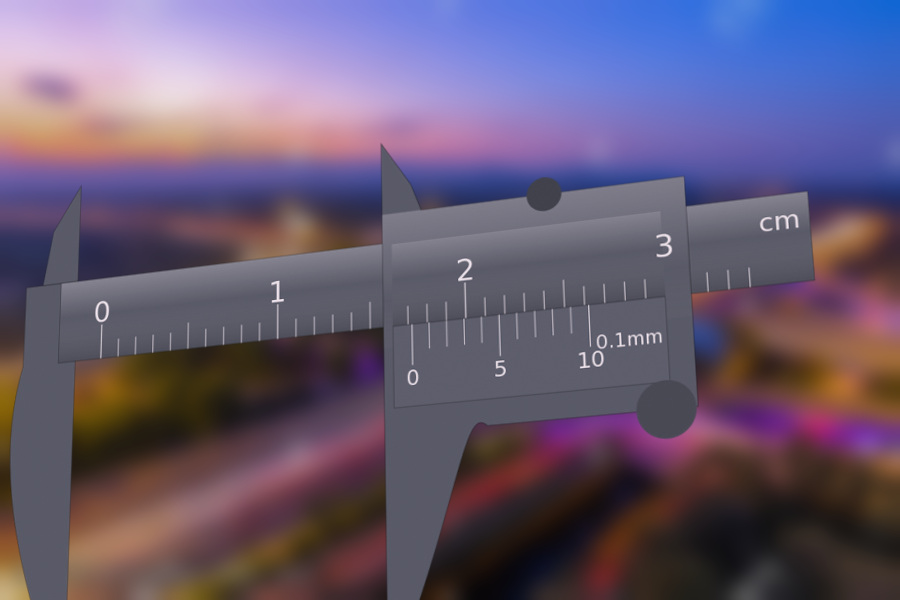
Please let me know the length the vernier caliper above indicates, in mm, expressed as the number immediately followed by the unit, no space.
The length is 17.2mm
